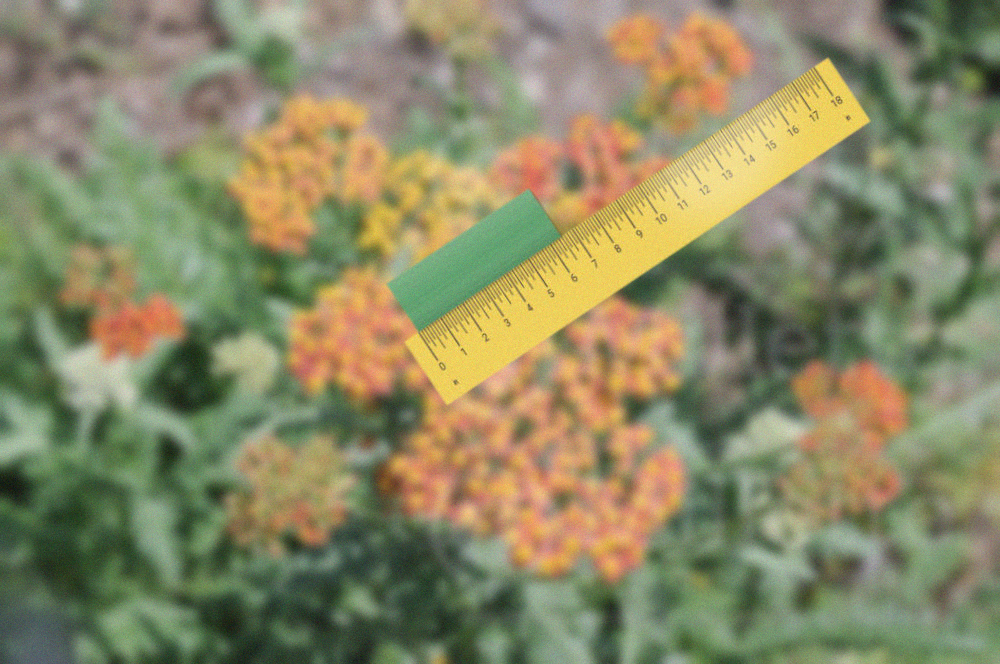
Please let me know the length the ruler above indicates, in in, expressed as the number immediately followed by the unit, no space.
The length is 6.5in
